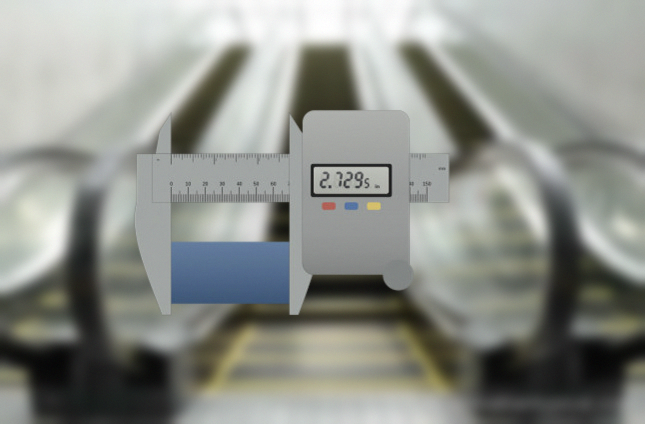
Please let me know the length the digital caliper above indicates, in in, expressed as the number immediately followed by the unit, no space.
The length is 2.7295in
